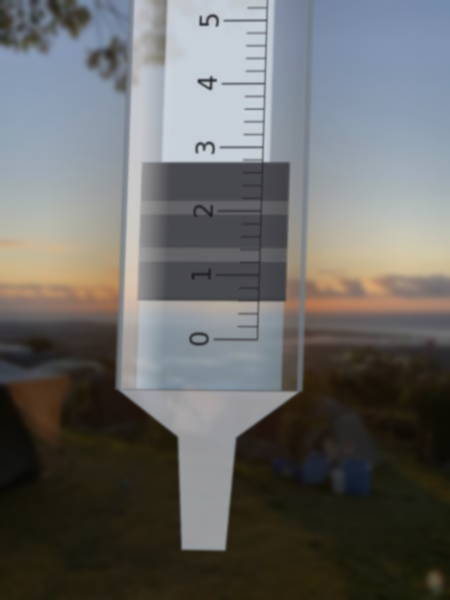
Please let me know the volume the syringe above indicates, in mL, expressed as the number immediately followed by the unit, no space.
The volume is 0.6mL
